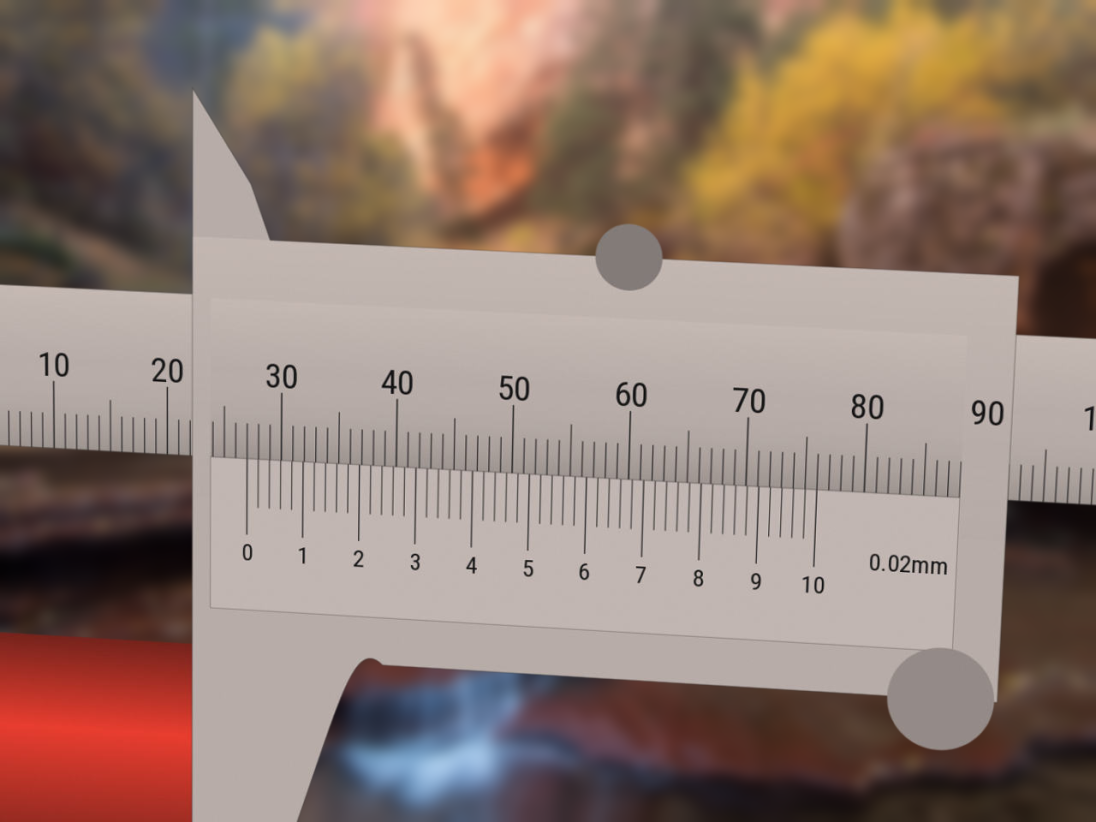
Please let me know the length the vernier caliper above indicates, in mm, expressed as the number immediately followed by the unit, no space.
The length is 27.0mm
